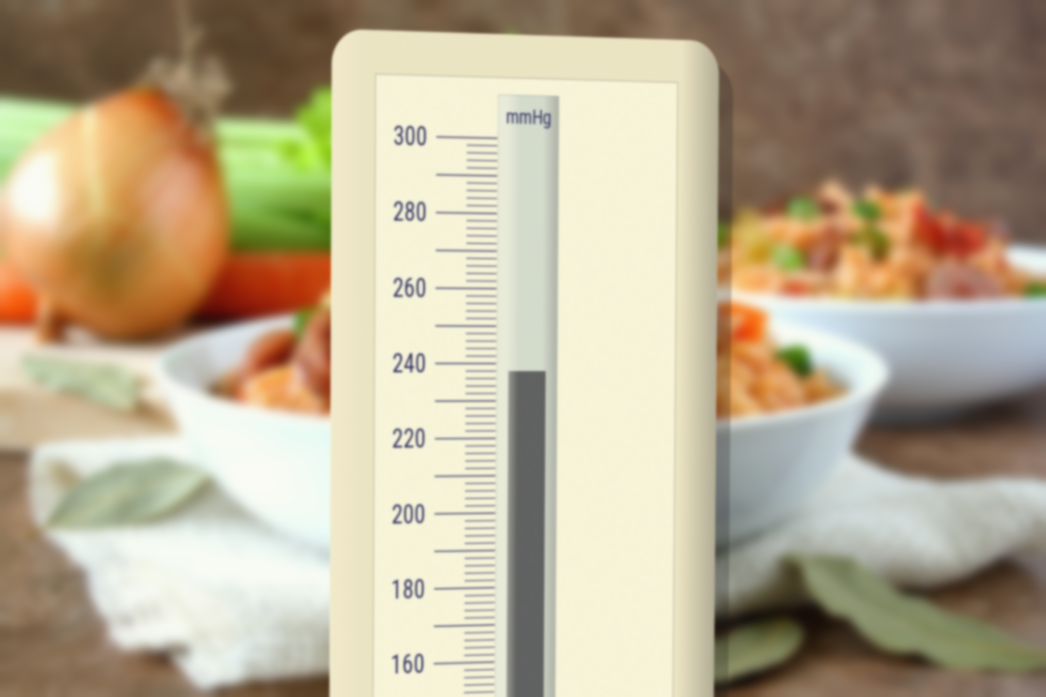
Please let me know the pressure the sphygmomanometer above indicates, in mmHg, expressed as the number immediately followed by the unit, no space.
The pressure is 238mmHg
